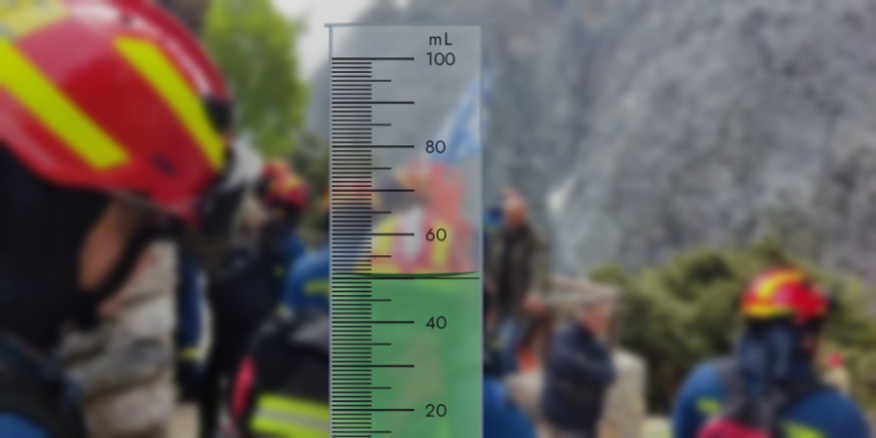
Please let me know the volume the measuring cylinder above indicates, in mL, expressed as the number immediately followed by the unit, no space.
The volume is 50mL
